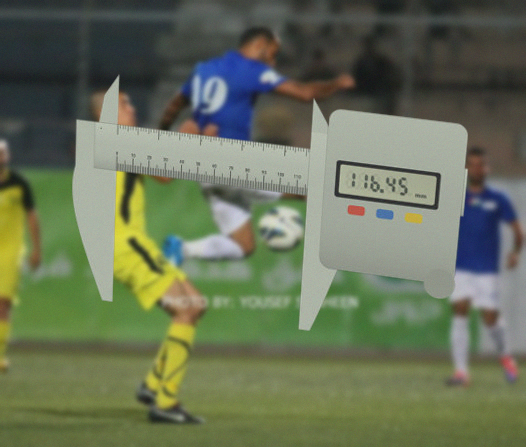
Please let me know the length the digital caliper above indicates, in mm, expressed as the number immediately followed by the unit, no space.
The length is 116.45mm
